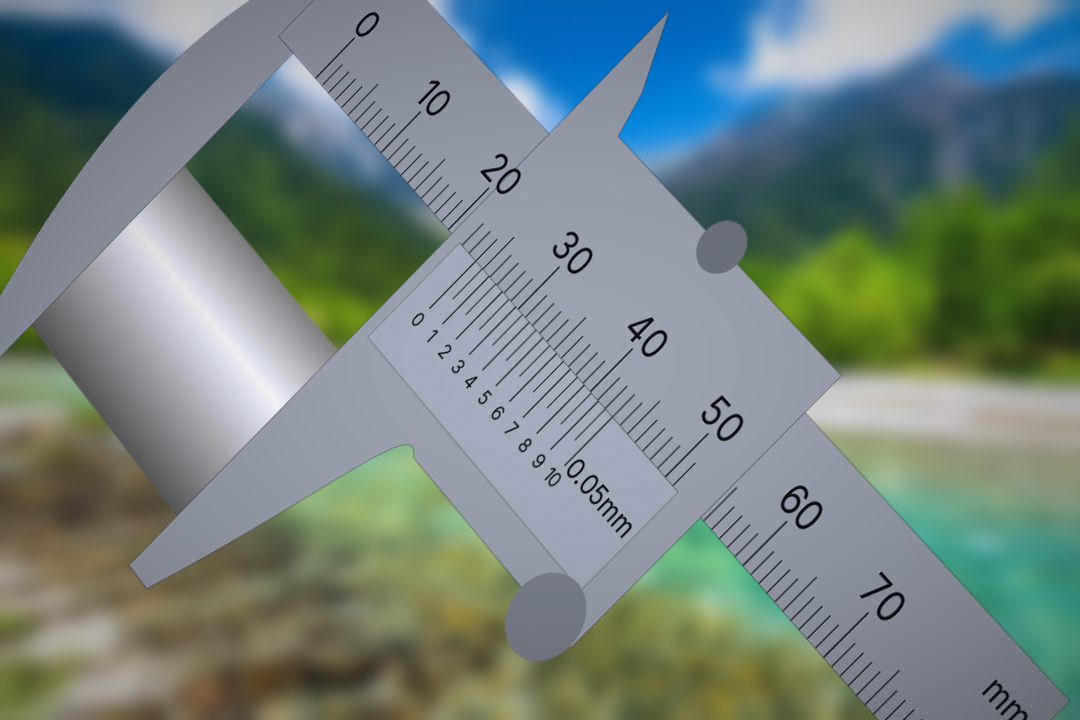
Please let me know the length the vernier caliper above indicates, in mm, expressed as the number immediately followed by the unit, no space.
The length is 24.0mm
